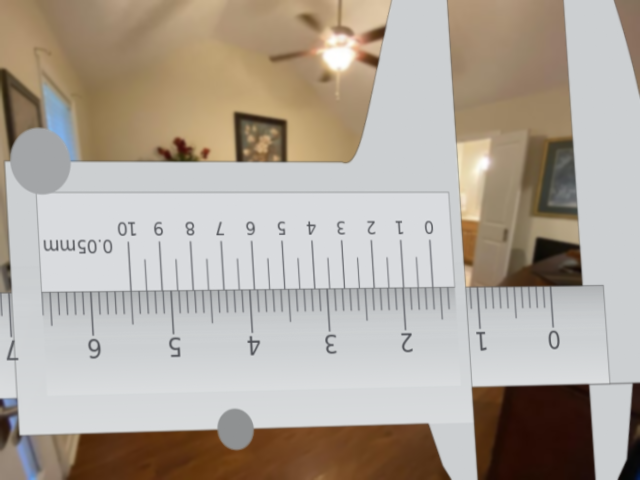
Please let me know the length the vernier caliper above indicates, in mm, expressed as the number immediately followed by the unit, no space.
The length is 16.0mm
